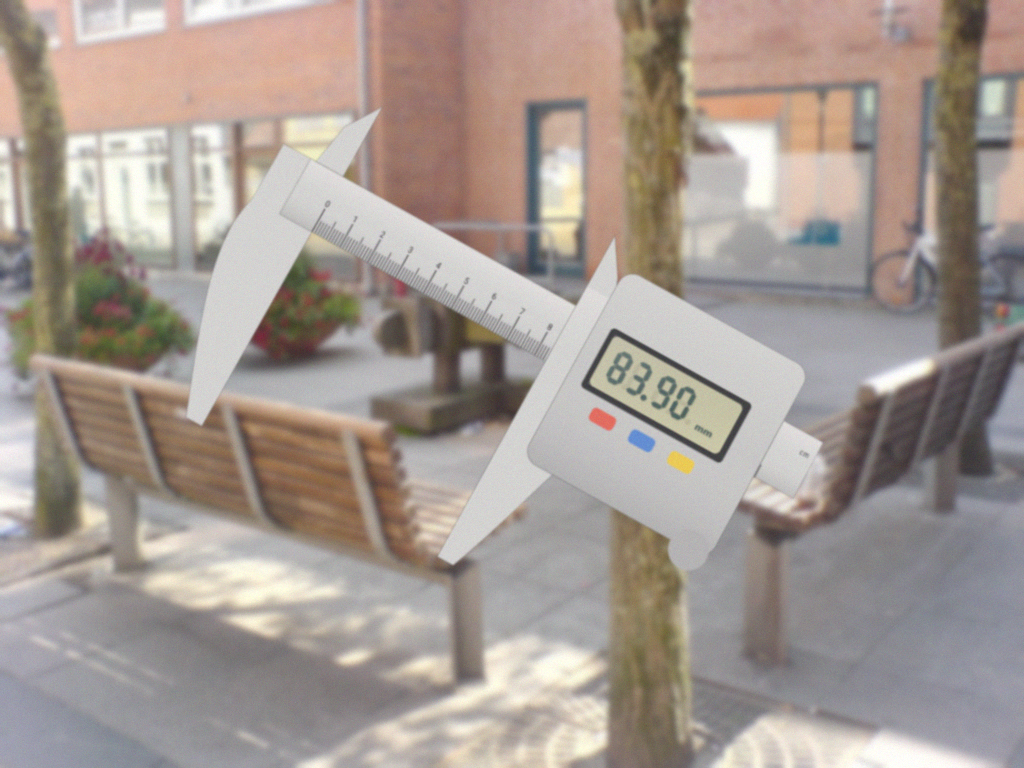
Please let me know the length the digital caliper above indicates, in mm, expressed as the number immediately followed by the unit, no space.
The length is 83.90mm
